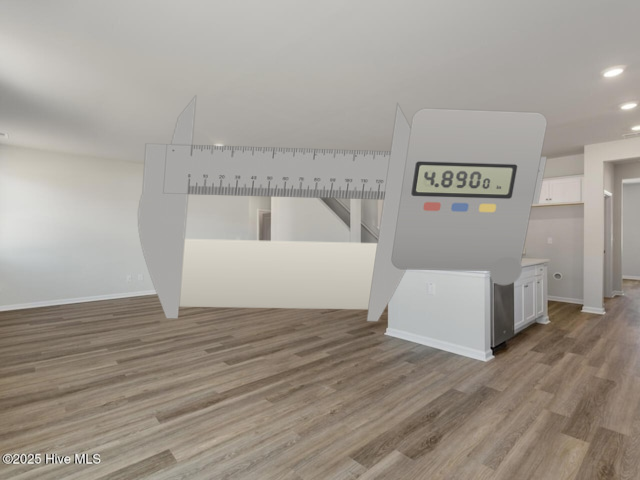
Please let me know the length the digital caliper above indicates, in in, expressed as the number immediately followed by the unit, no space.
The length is 4.8900in
